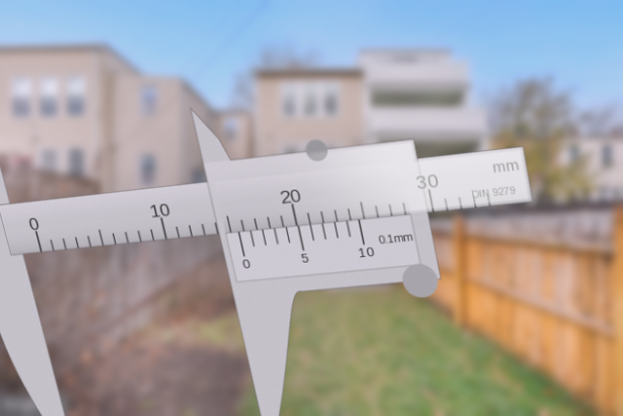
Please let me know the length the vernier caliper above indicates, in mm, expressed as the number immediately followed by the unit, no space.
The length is 15.6mm
